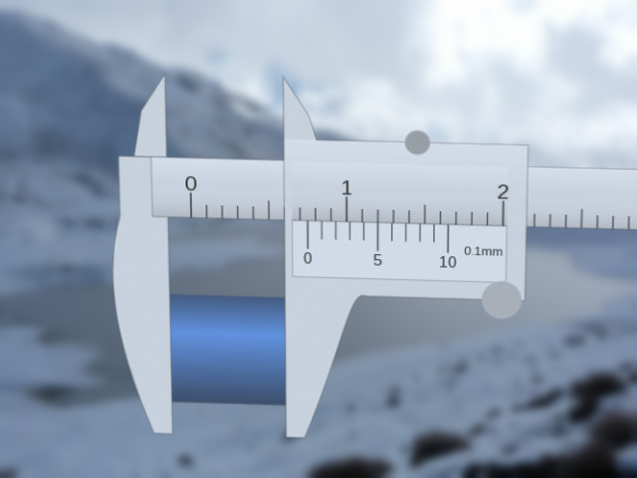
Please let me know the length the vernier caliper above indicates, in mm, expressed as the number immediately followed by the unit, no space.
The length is 7.5mm
